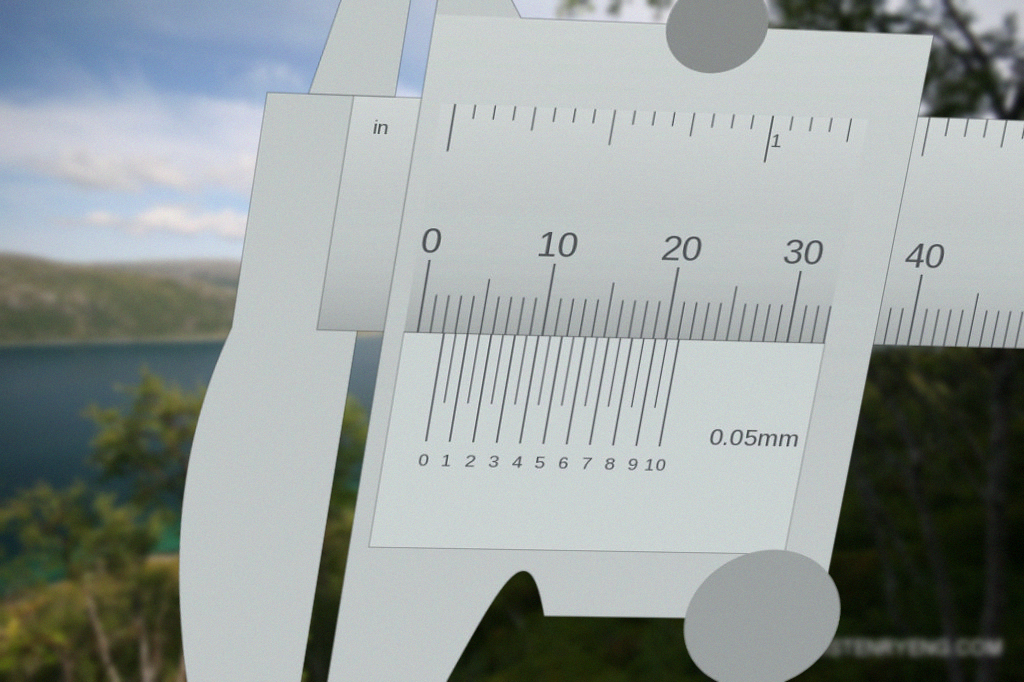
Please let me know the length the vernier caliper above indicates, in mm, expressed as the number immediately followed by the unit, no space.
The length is 2.1mm
